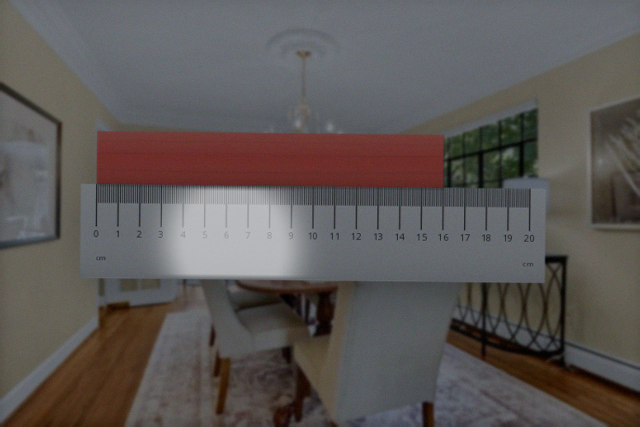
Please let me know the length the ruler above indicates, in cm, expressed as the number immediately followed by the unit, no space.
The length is 16cm
